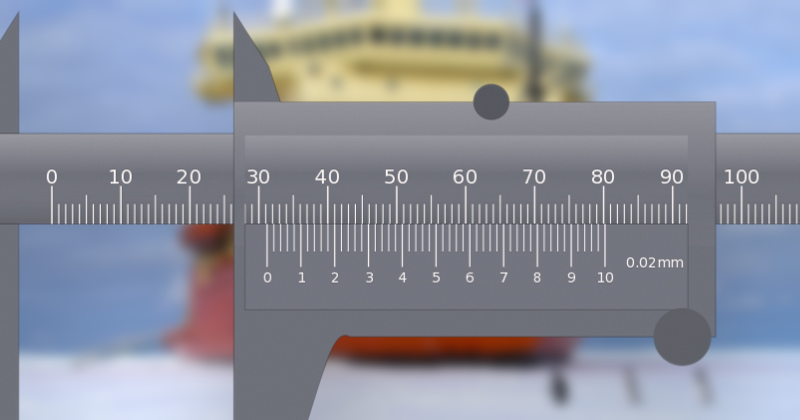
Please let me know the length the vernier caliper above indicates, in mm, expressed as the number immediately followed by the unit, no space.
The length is 31.2mm
